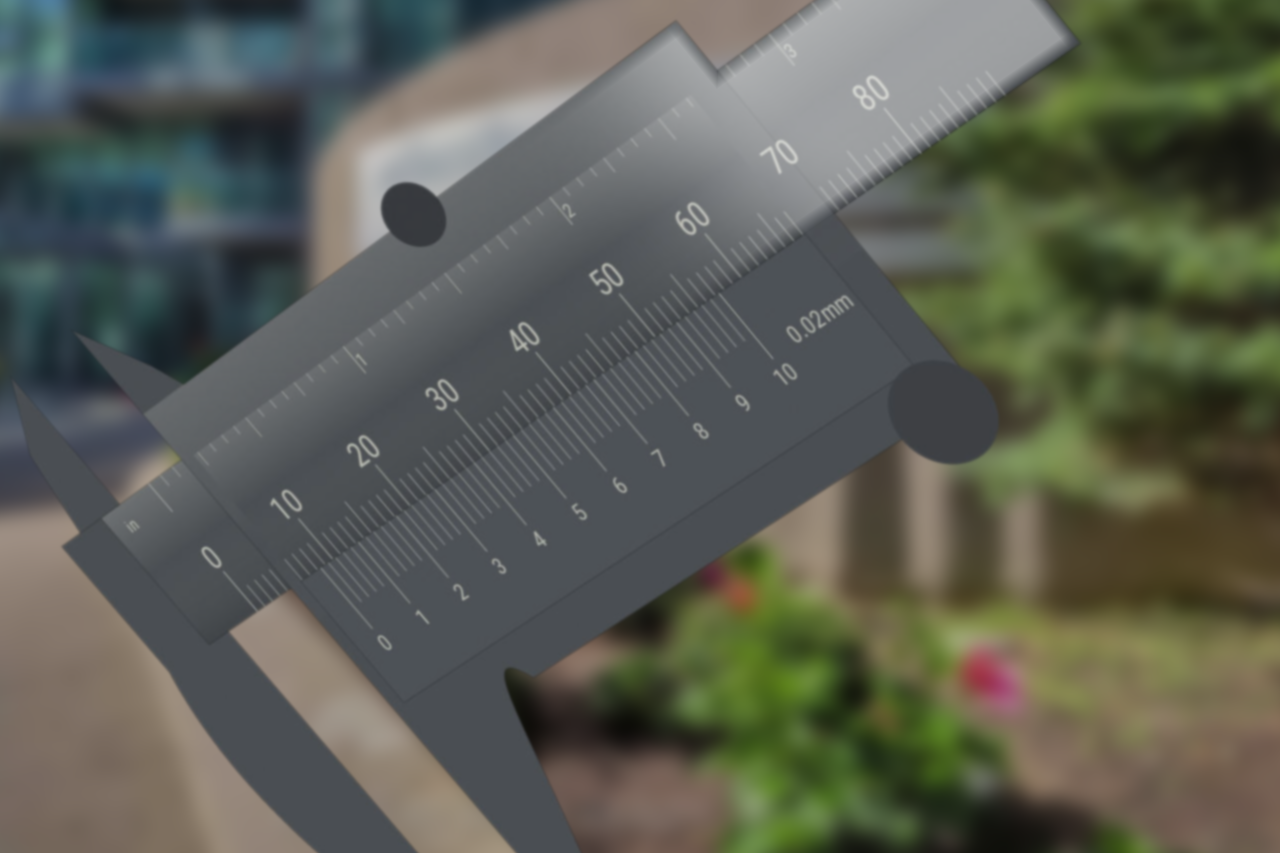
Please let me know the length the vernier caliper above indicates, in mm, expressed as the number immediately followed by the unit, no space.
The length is 8.4mm
